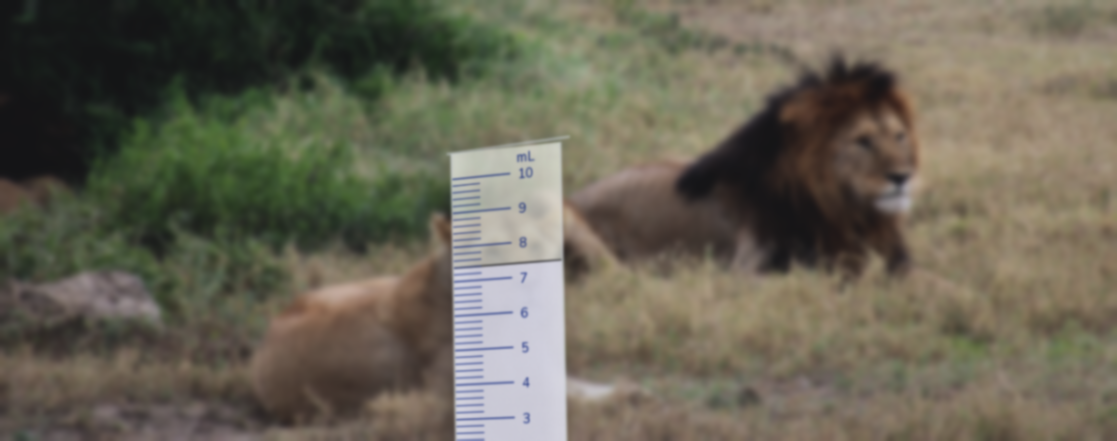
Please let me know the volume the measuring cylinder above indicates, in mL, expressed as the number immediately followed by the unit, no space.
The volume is 7.4mL
